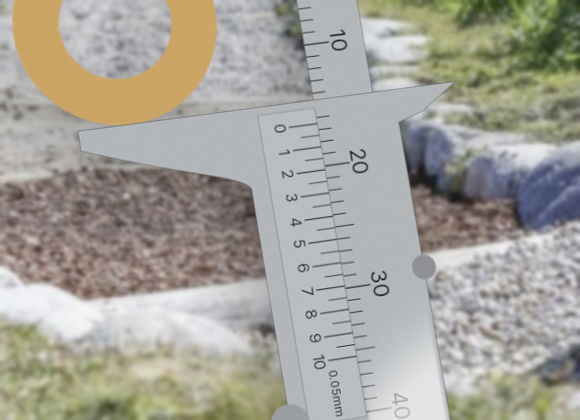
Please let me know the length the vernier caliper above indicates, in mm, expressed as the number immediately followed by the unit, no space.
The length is 16.5mm
